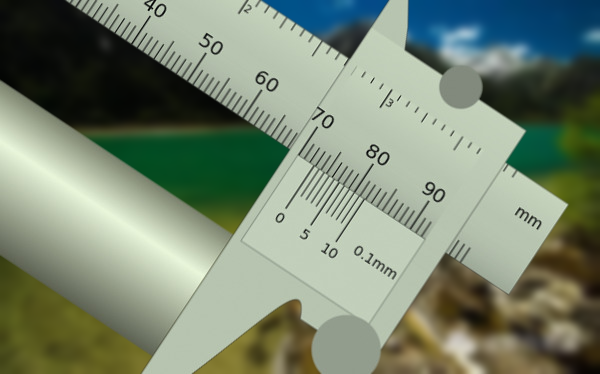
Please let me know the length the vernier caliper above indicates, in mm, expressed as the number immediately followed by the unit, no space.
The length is 72.8mm
